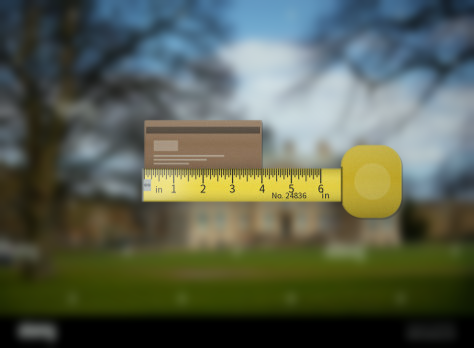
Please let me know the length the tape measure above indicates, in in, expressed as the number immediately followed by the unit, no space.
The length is 4in
